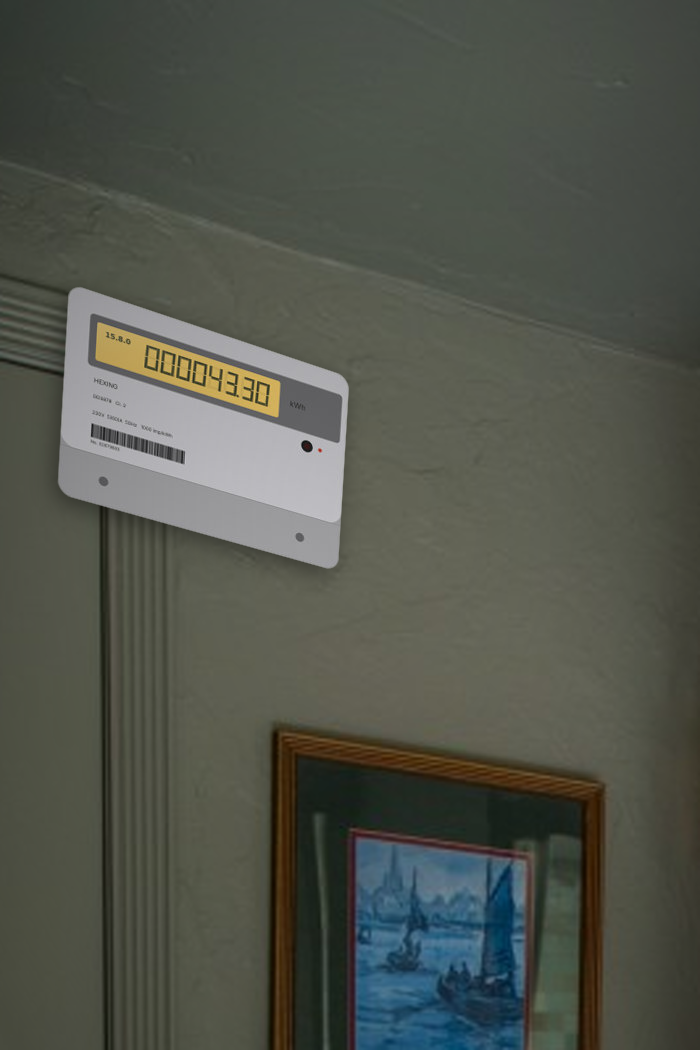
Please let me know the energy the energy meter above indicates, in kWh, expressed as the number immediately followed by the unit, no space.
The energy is 43.30kWh
